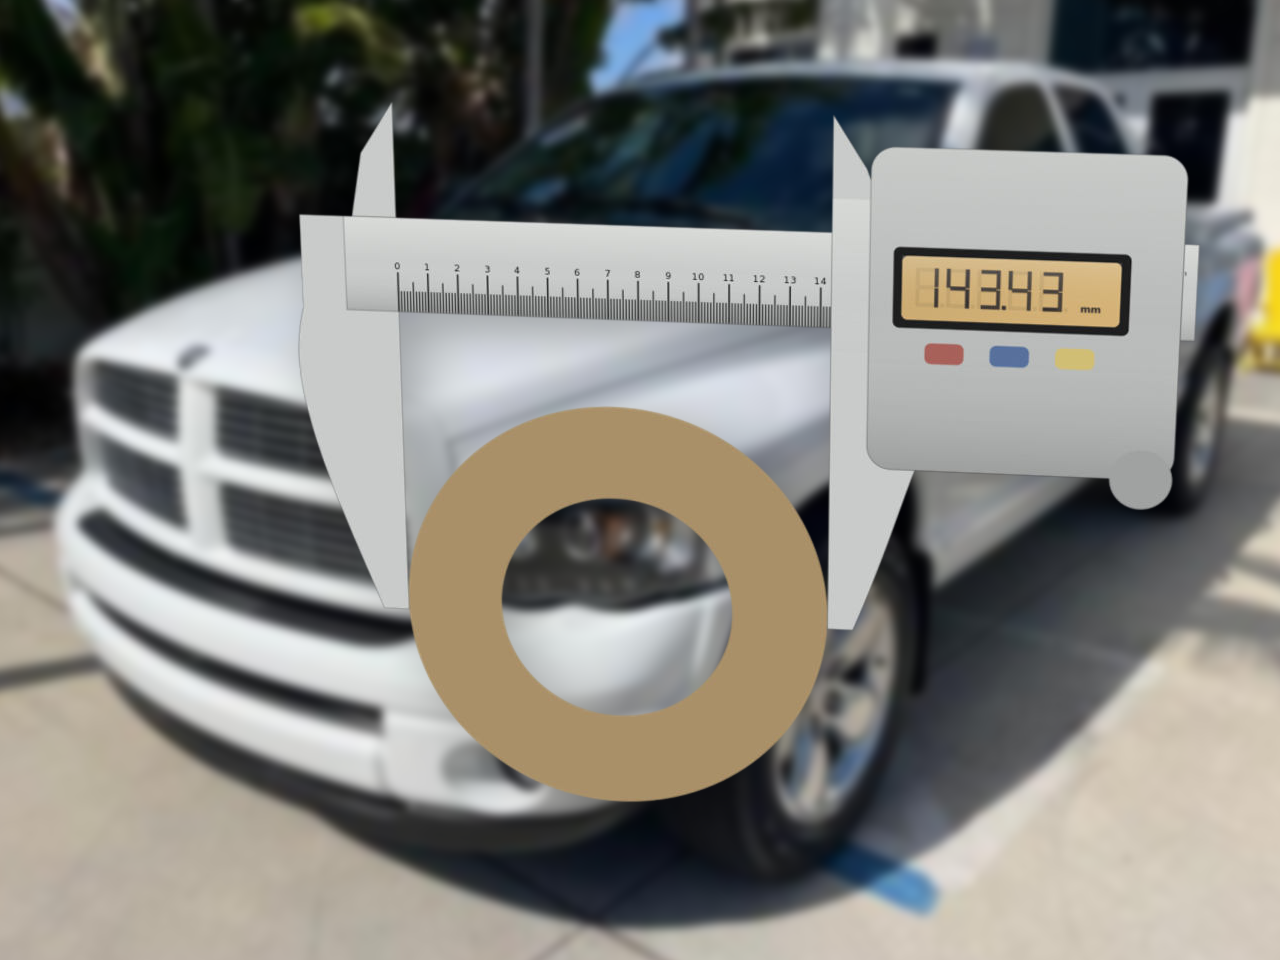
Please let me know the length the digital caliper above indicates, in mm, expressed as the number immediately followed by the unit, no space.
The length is 143.43mm
